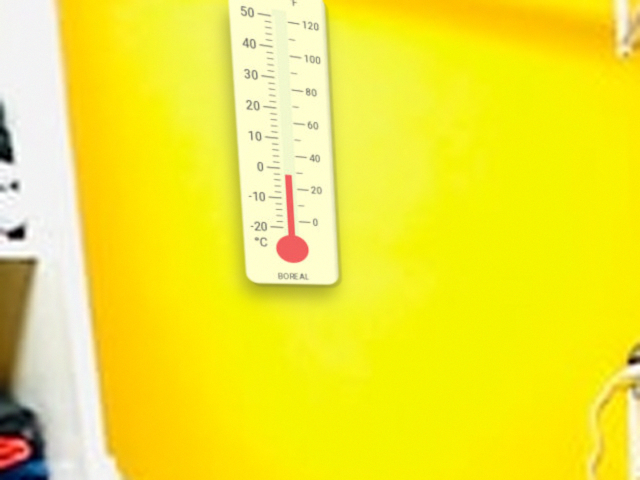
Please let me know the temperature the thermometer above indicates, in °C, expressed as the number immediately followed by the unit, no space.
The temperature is -2°C
